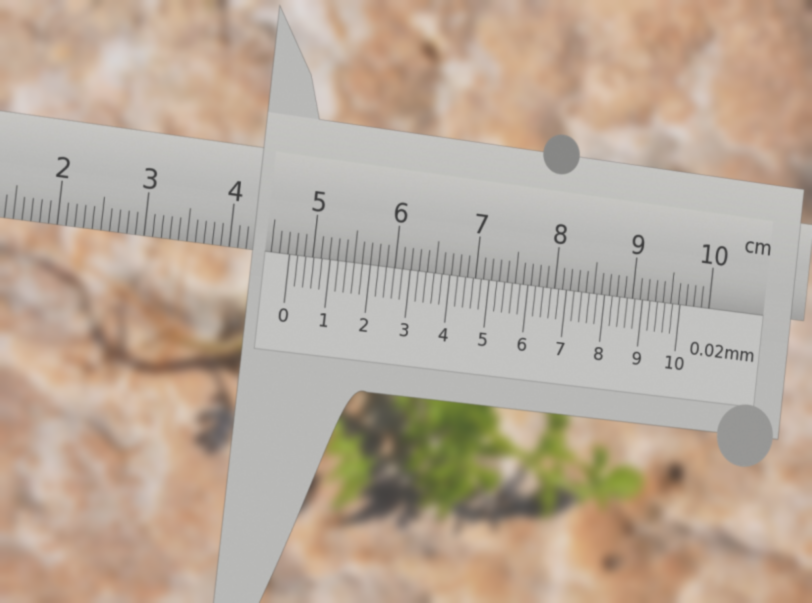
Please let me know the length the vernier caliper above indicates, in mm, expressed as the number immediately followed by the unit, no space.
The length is 47.2mm
